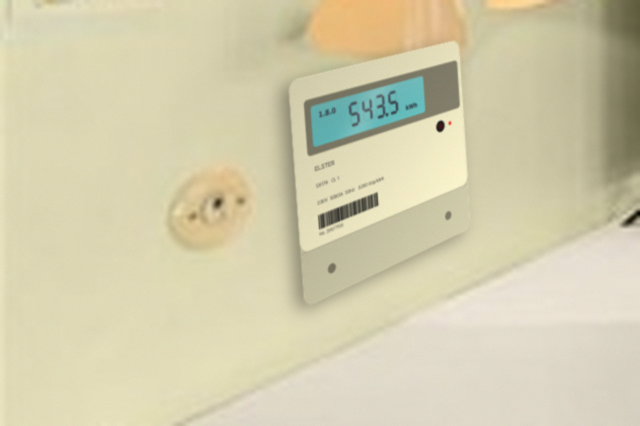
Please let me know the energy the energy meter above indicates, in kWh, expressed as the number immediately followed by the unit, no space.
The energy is 543.5kWh
